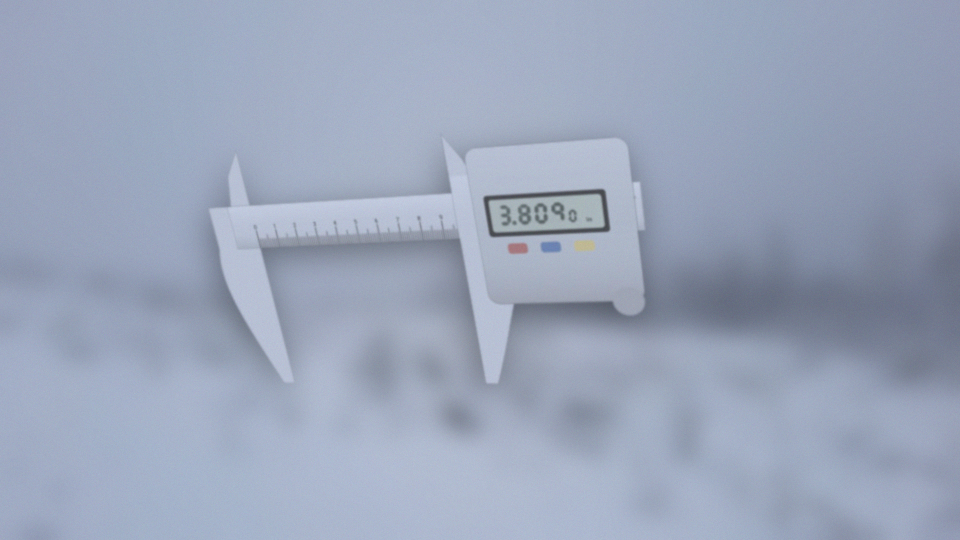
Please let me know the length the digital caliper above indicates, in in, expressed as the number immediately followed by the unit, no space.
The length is 3.8090in
